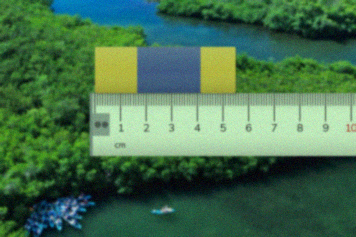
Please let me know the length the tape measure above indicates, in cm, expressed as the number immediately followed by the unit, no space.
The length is 5.5cm
